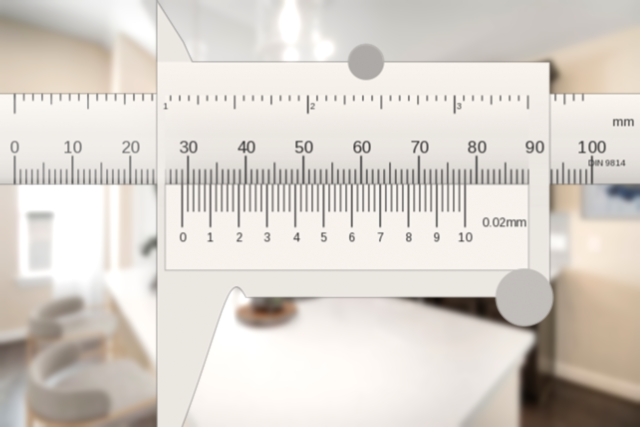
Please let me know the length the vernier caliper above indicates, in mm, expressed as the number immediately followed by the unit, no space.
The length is 29.0mm
